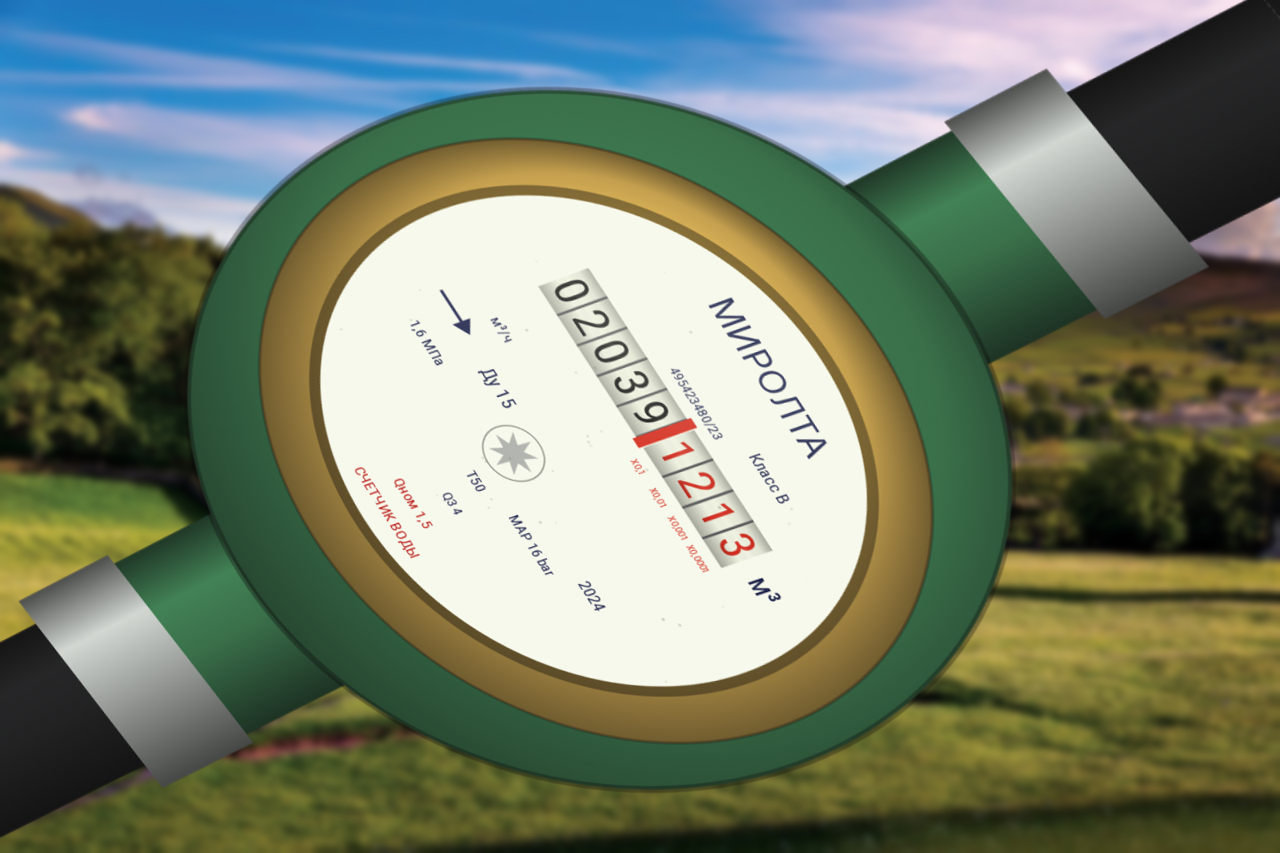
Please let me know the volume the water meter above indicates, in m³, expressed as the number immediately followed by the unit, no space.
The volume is 2039.1213m³
